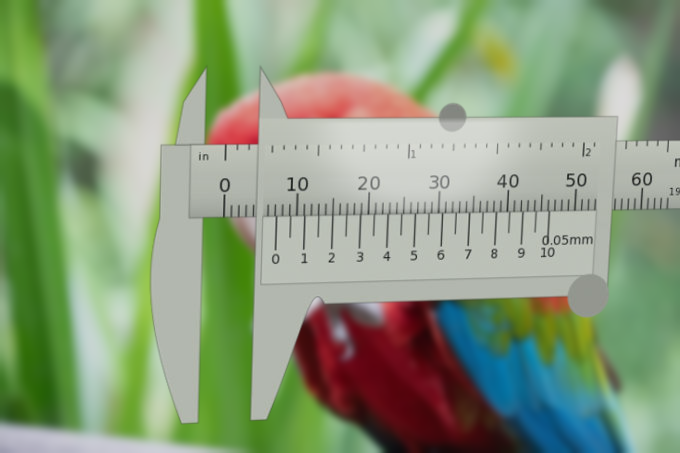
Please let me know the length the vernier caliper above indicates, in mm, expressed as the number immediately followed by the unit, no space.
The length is 7.2mm
